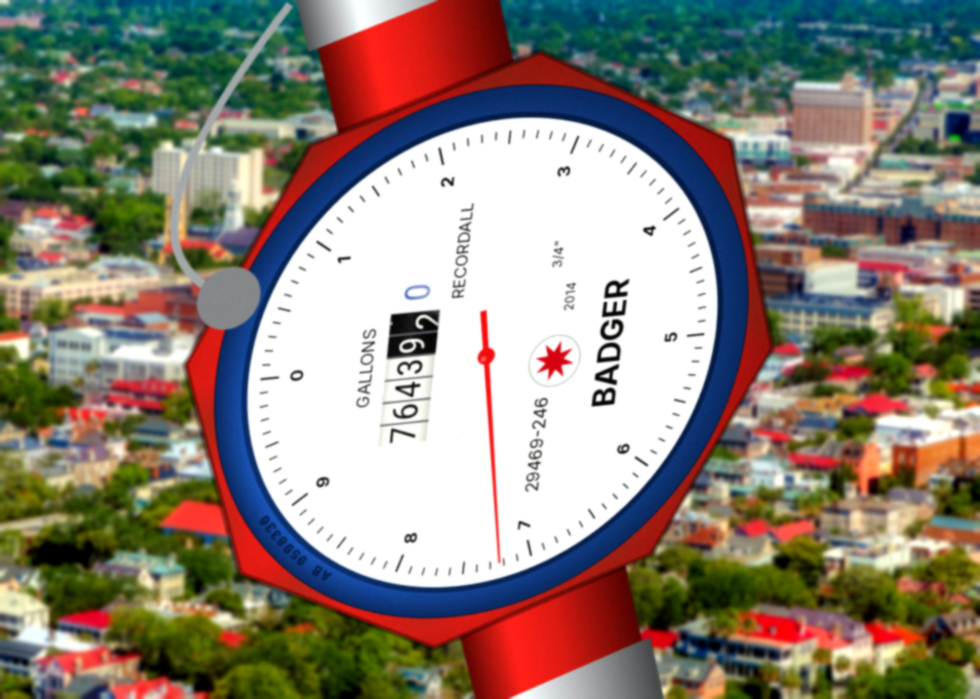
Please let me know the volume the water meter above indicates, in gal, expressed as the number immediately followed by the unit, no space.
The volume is 7643917.2gal
